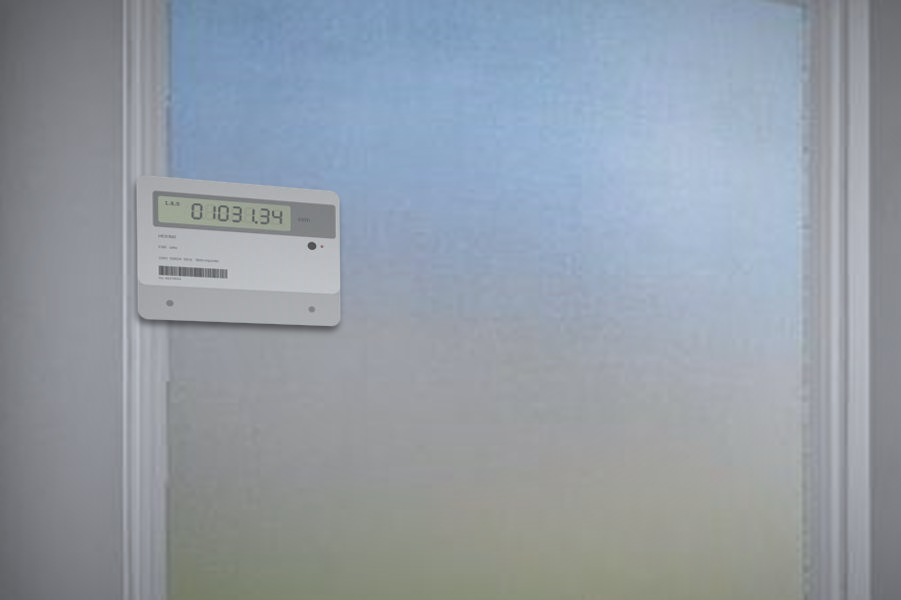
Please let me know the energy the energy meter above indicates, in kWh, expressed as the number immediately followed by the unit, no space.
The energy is 1031.34kWh
